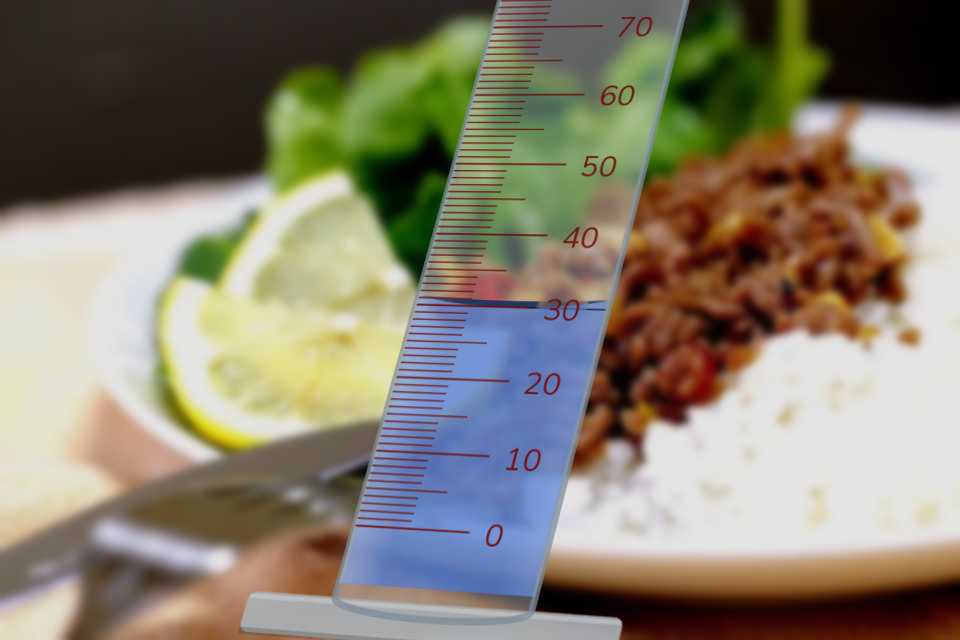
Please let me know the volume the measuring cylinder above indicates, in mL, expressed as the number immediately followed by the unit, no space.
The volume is 30mL
